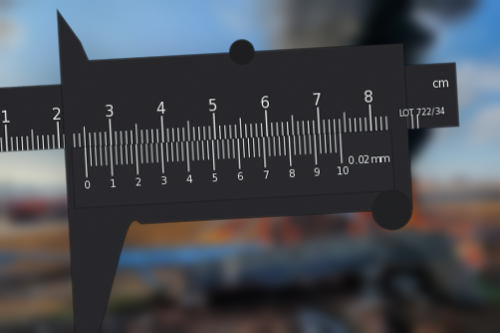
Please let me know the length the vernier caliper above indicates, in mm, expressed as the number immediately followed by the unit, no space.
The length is 25.0mm
